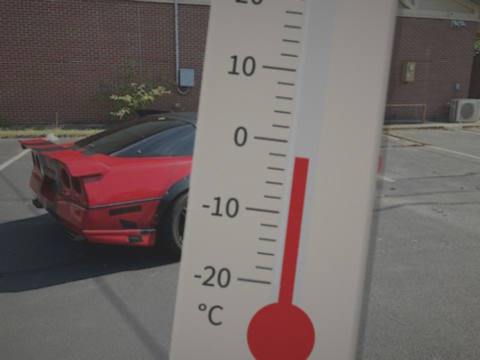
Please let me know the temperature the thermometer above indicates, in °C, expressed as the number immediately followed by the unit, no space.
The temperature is -2°C
